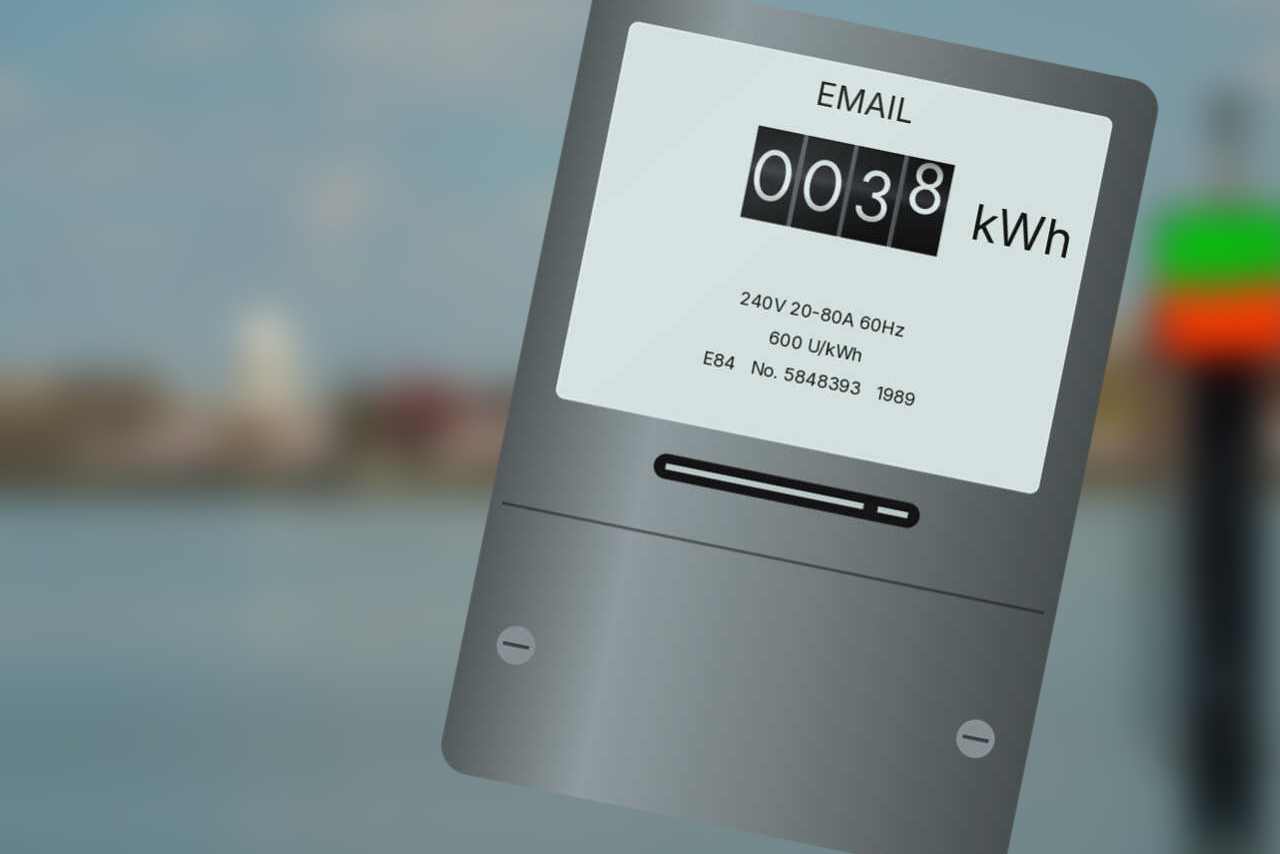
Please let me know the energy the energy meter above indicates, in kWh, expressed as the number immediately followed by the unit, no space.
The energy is 38kWh
